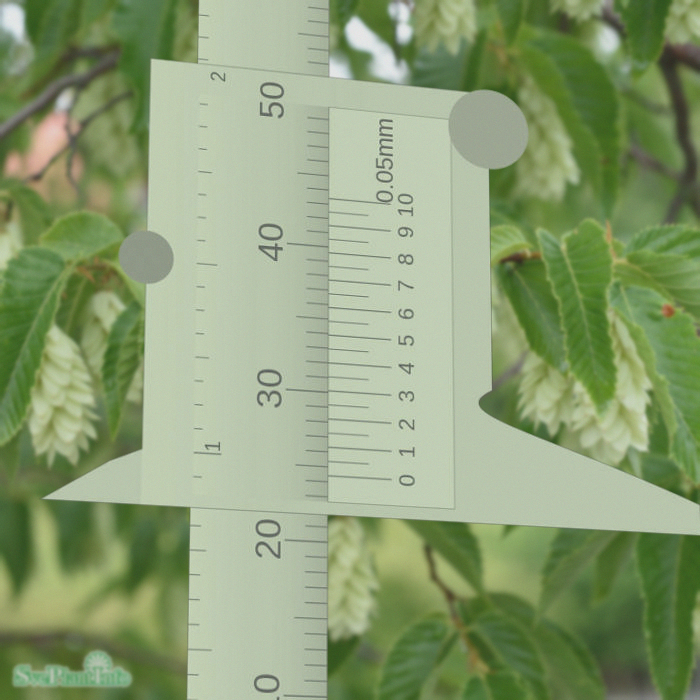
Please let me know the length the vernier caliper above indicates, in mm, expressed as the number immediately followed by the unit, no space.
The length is 24.4mm
